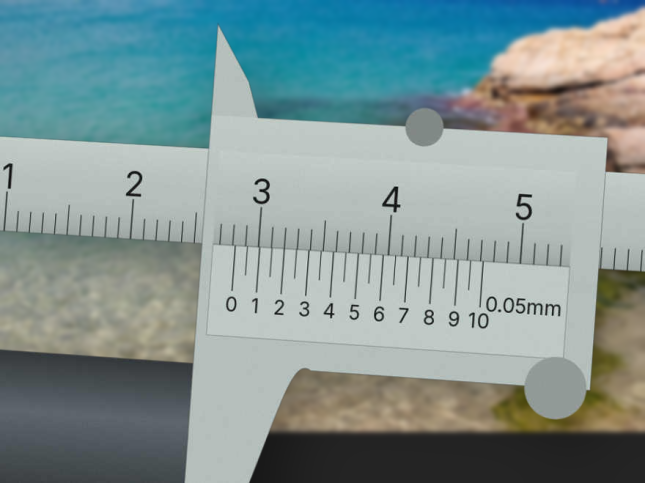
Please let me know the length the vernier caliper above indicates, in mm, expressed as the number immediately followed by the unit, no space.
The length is 28.2mm
